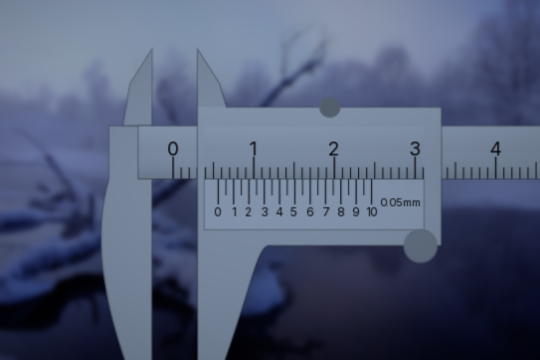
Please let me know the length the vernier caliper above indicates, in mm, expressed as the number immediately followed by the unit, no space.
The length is 5.6mm
